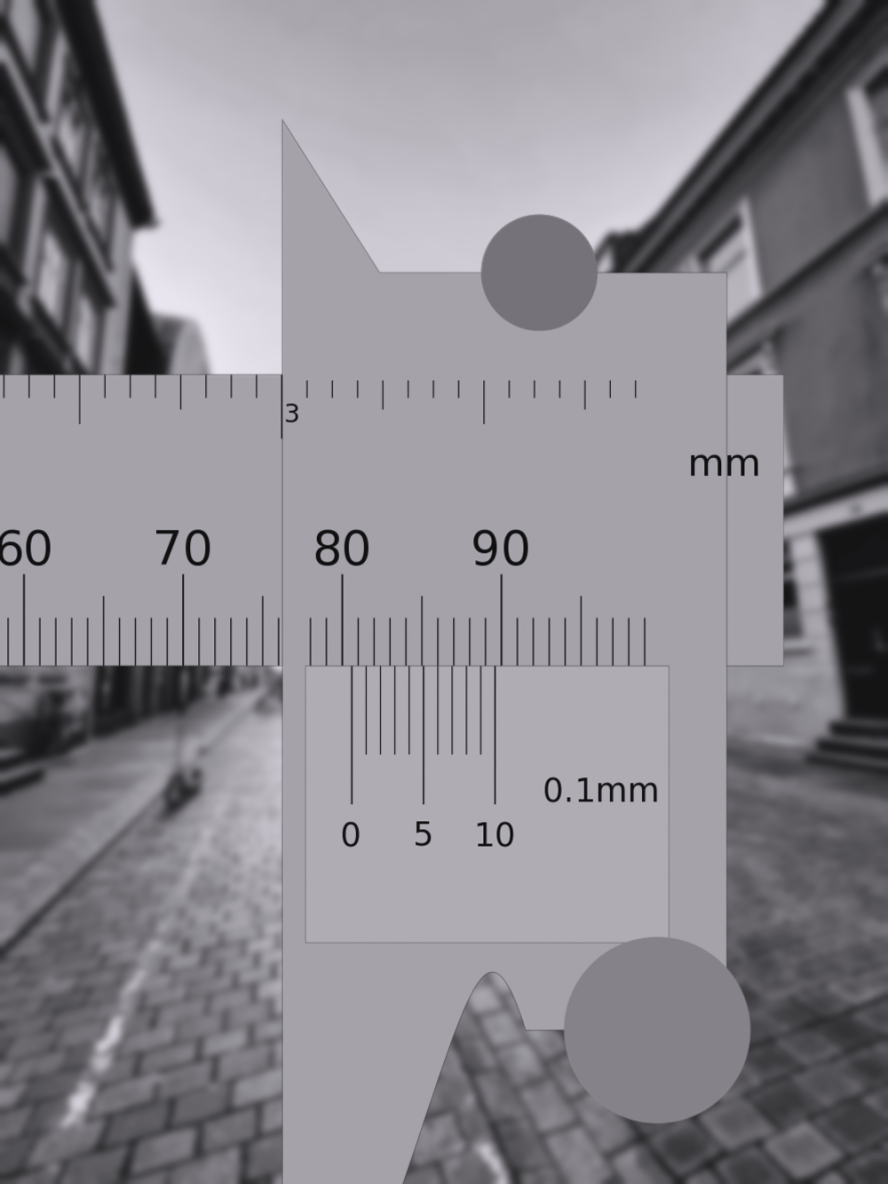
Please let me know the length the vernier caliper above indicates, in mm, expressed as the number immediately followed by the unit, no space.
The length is 80.6mm
